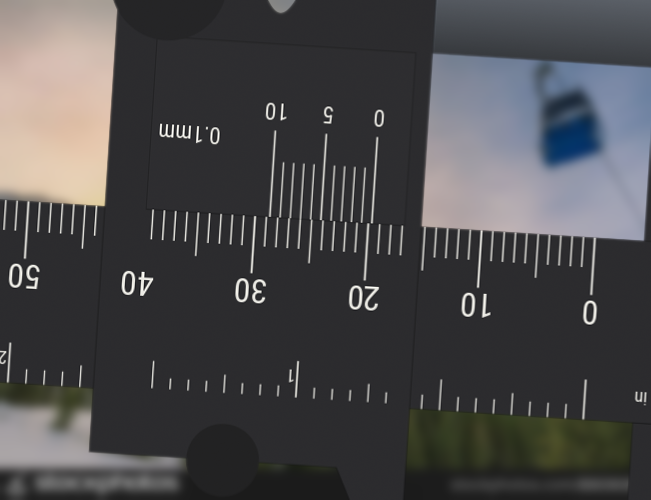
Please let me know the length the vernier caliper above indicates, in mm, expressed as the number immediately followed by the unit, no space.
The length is 19.7mm
